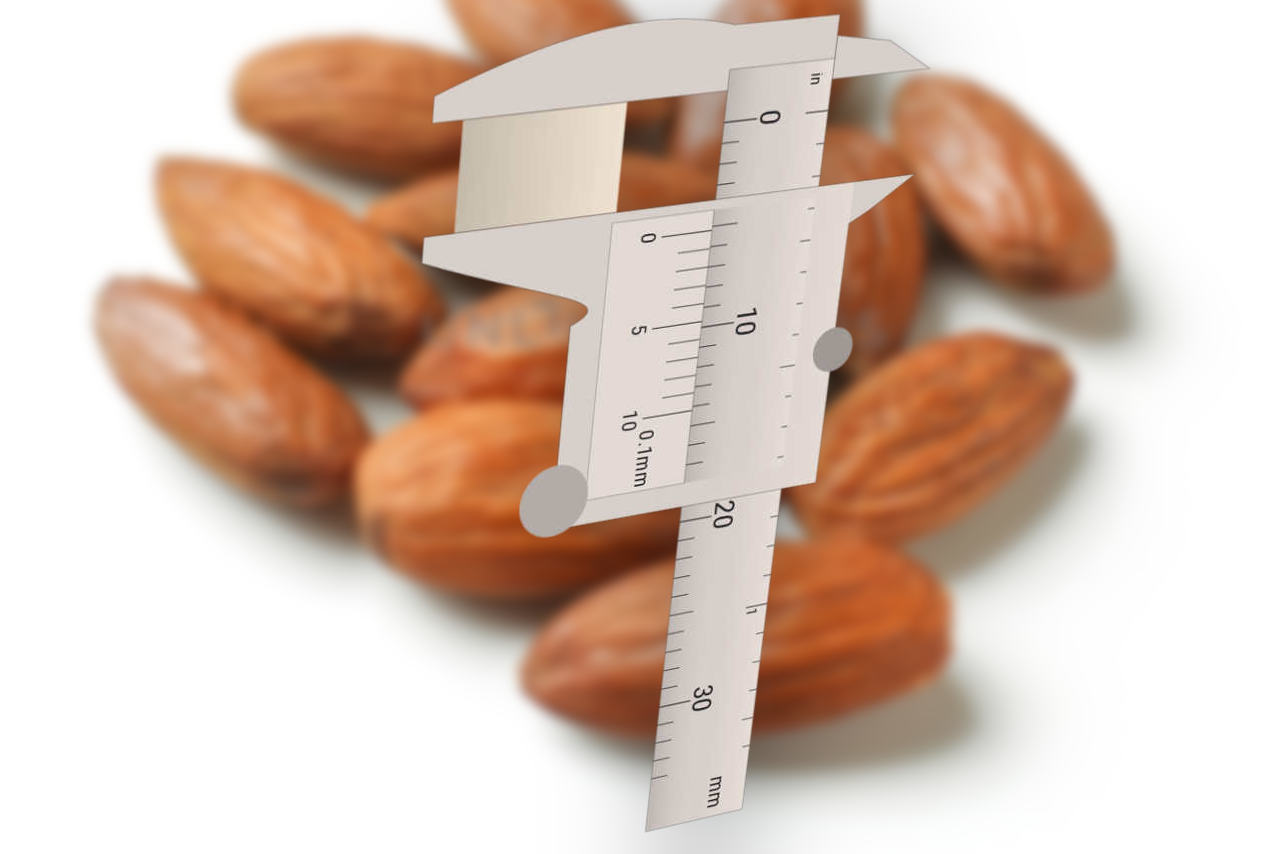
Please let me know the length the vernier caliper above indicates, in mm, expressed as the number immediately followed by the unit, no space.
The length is 5.2mm
